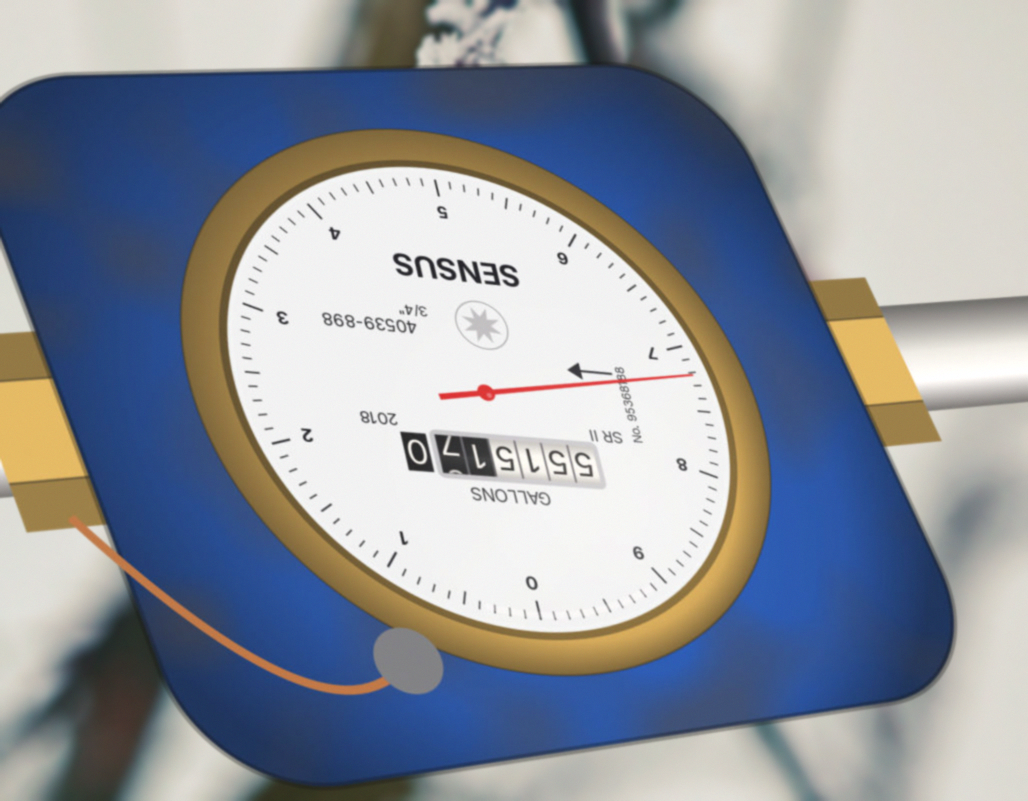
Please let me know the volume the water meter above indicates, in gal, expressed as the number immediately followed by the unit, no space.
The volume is 5515167.2gal
